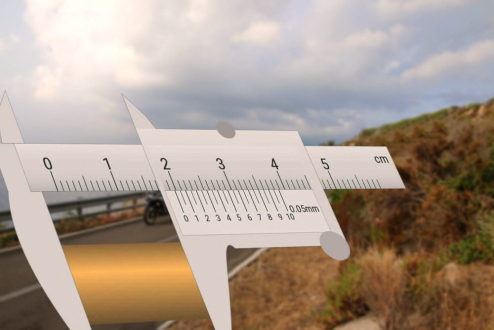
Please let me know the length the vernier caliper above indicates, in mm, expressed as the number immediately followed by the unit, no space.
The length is 19.8mm
